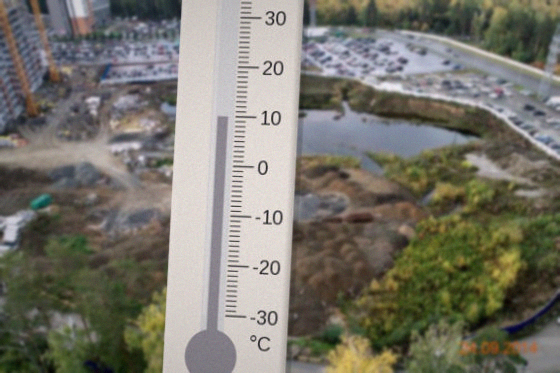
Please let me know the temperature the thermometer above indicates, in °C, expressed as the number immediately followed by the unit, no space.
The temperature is 10°C
